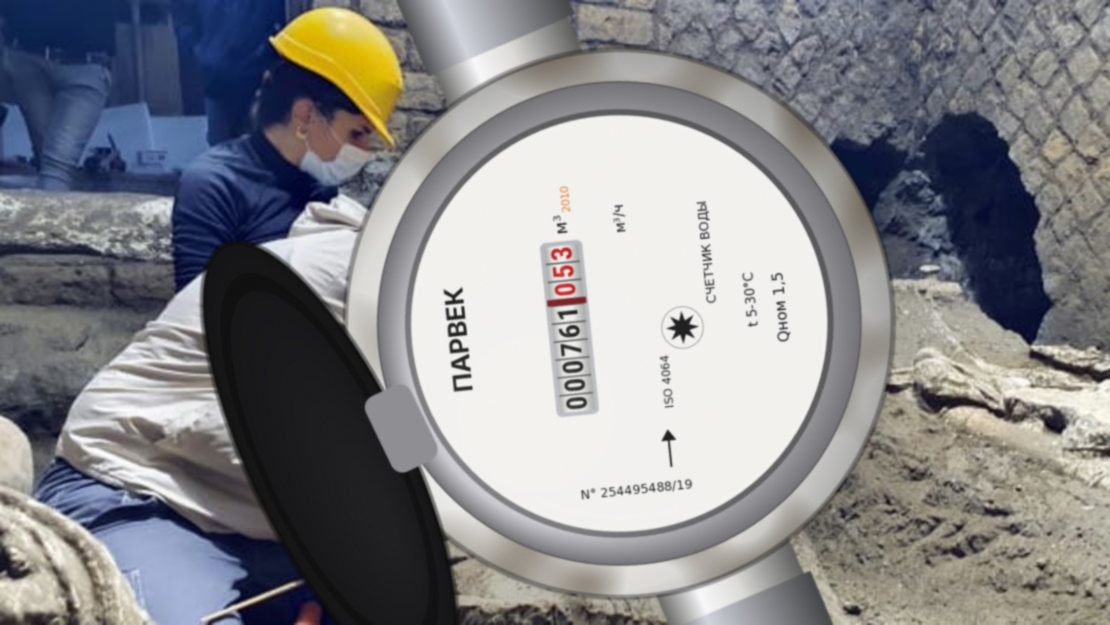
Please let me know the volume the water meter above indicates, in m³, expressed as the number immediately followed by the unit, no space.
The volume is 761.053m³
